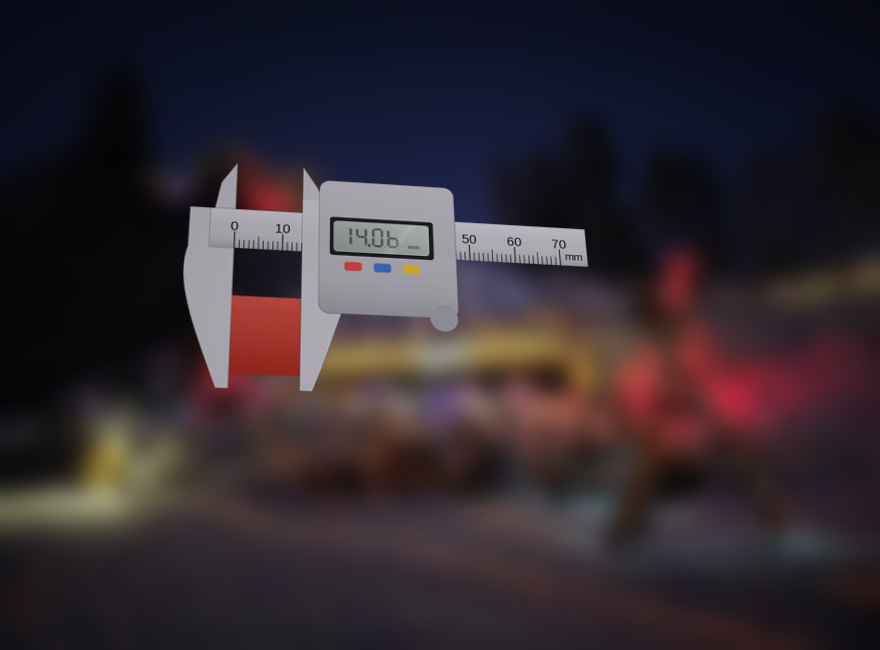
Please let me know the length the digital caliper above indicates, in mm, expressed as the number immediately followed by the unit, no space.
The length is 14.06mm
